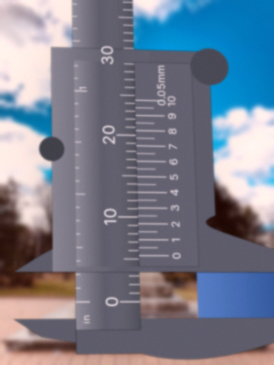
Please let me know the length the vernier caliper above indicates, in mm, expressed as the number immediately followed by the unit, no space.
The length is 5.4mm
